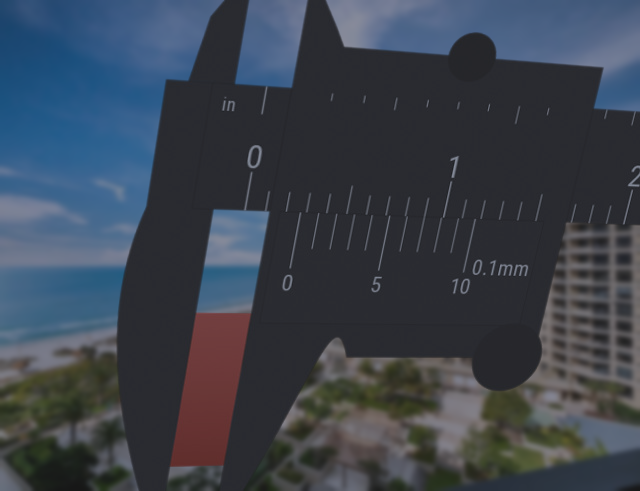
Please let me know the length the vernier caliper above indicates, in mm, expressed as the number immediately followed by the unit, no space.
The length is 2.7mm
